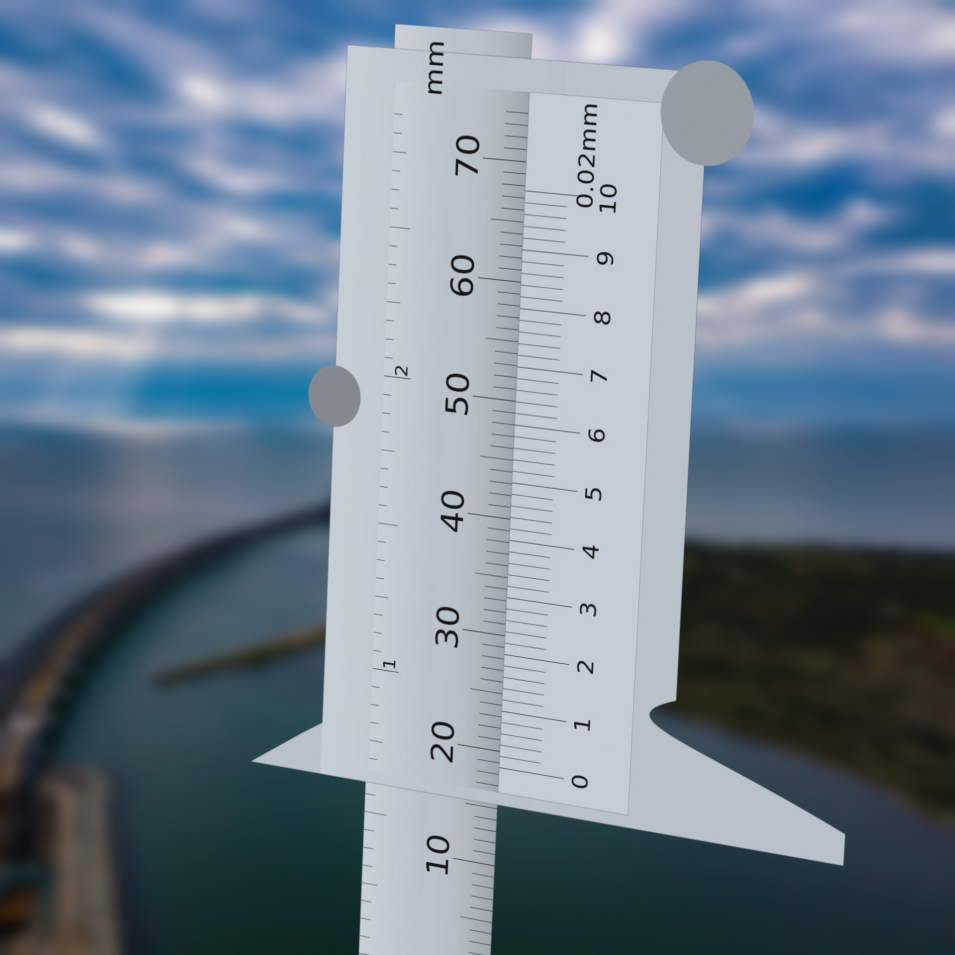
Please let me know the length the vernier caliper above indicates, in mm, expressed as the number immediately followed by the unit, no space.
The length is 18.6mm
